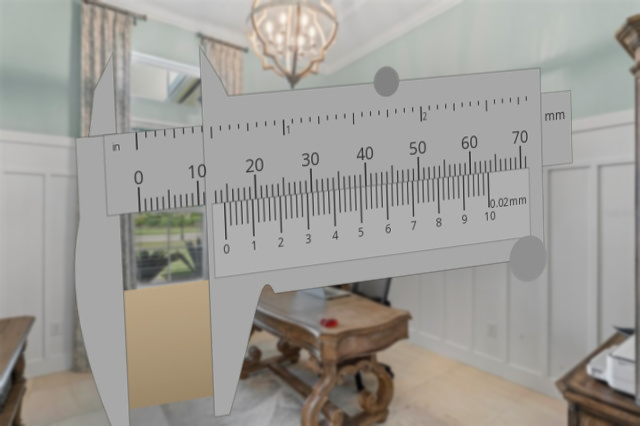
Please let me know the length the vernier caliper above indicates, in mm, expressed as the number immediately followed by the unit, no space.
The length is 14.5mm
